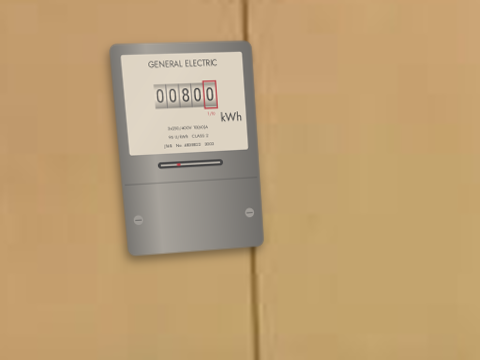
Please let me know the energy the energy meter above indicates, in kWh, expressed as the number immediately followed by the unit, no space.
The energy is 80.0kWh
